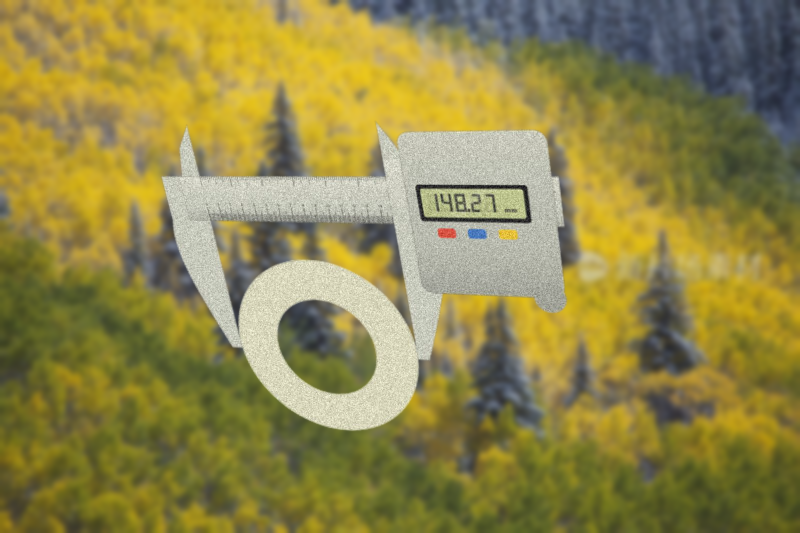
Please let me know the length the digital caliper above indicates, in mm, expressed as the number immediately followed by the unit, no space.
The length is 148.27mm
